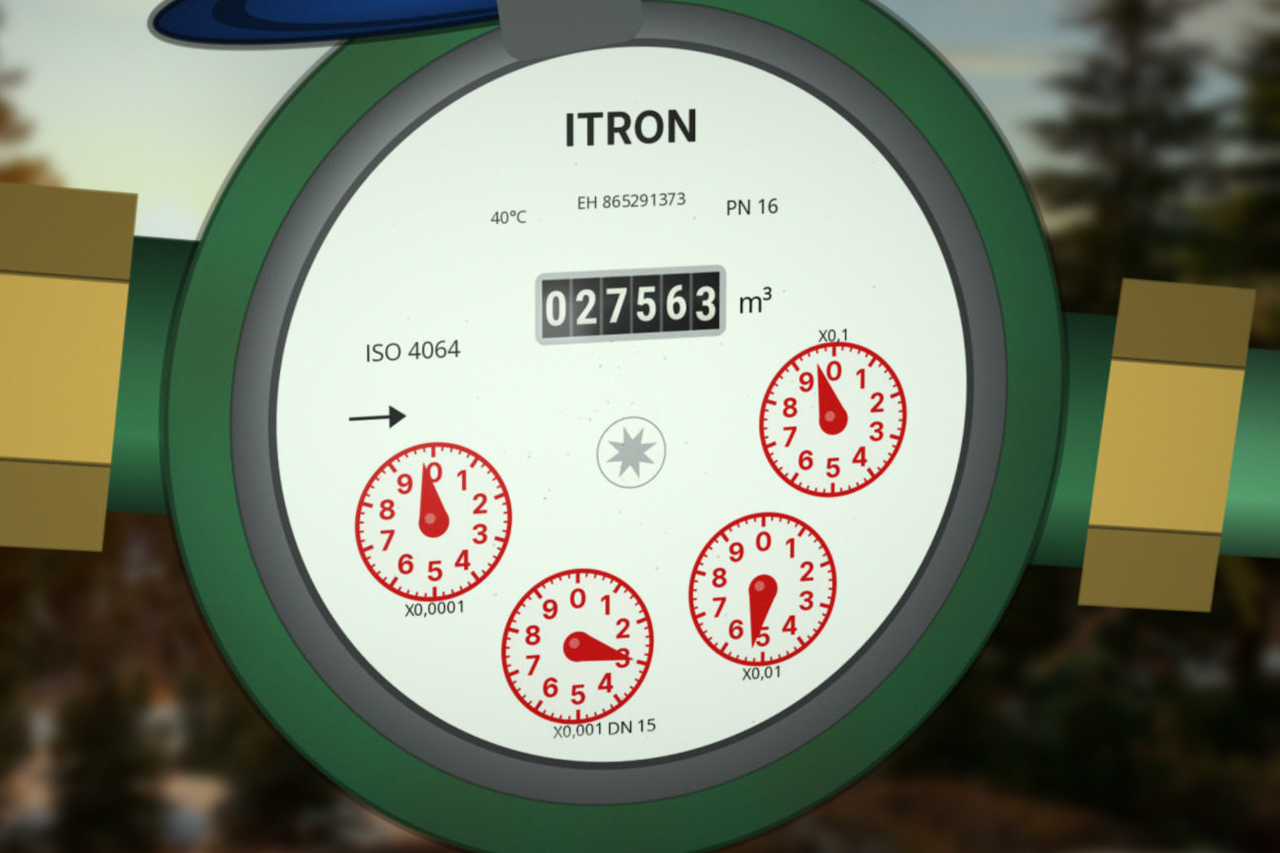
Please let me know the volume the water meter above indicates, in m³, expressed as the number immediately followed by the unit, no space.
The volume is 27562.9529m³
